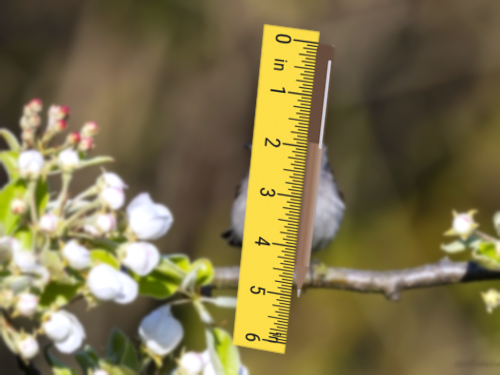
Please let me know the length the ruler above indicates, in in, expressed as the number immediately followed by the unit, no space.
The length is 5in
